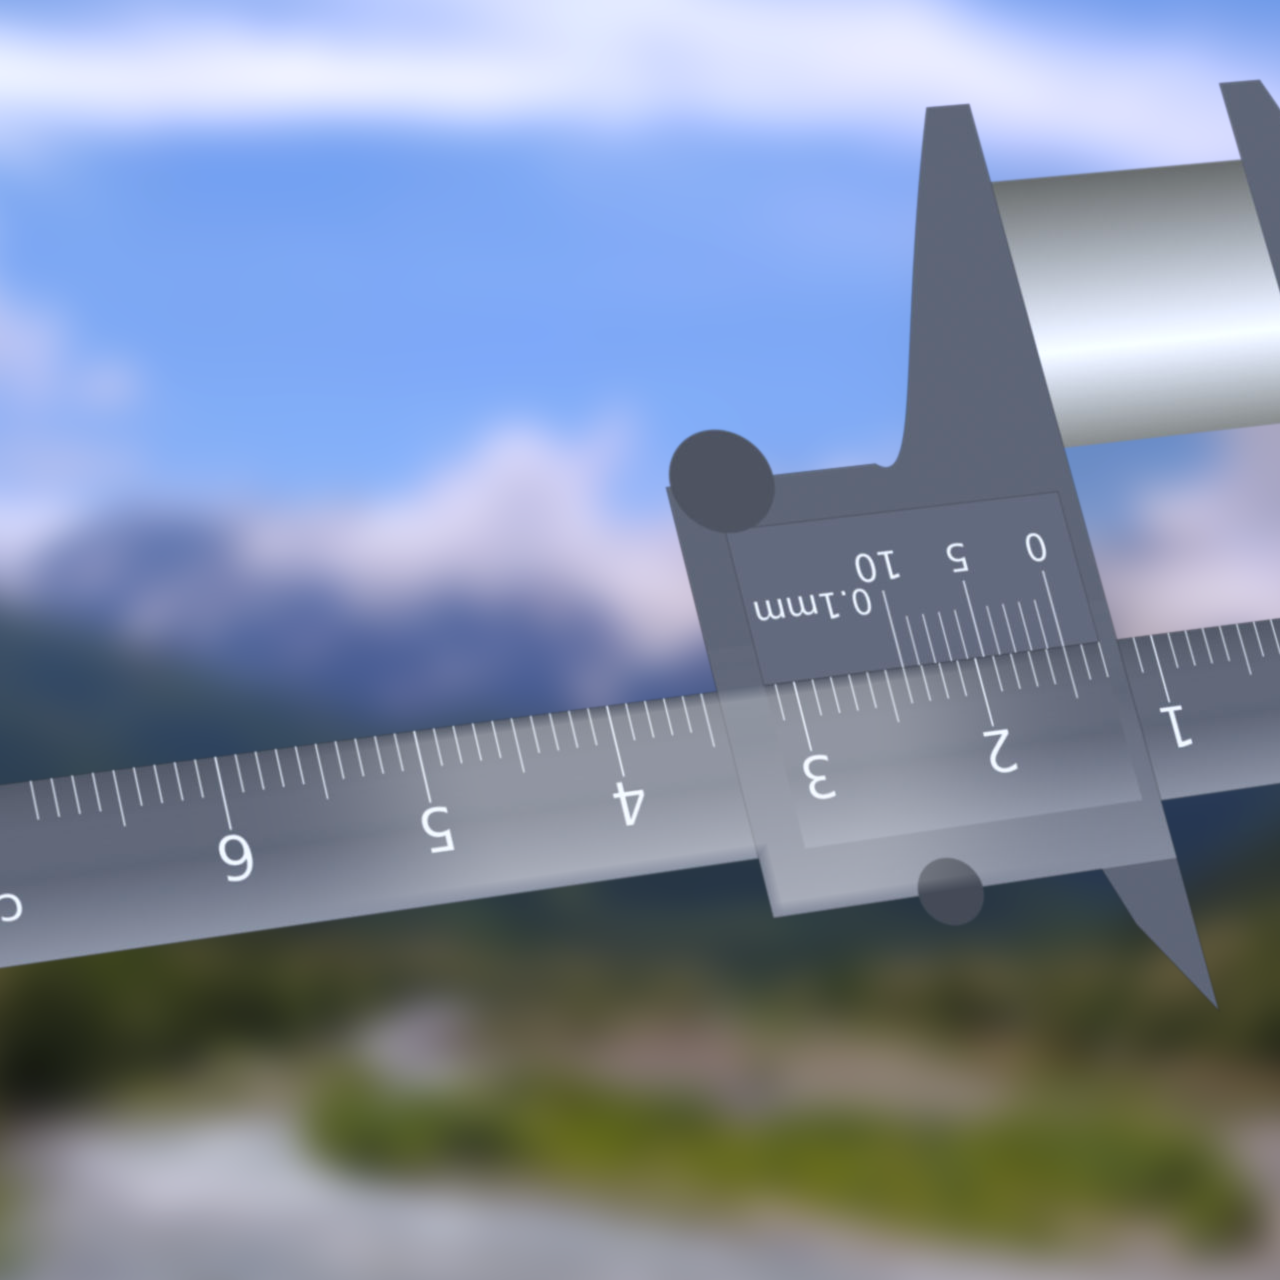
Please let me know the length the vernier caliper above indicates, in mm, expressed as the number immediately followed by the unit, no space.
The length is 15.0mm
